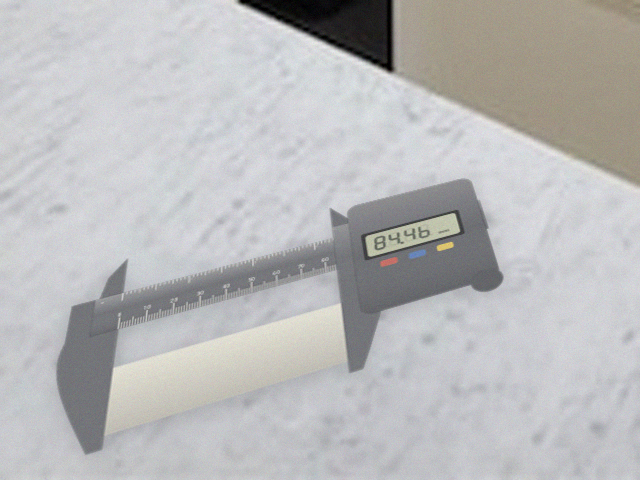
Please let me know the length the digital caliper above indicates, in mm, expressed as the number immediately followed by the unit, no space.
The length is 84.46mm
